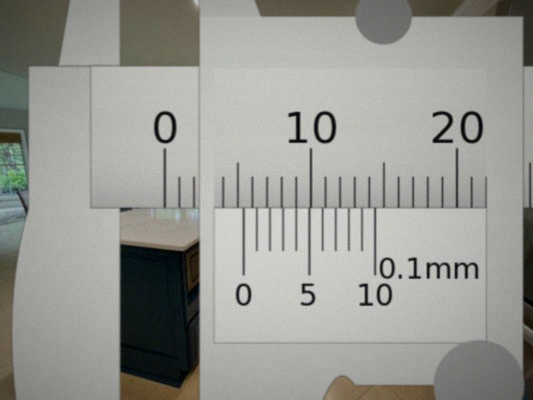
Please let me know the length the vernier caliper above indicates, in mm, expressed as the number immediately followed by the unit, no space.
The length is 5.4mm
